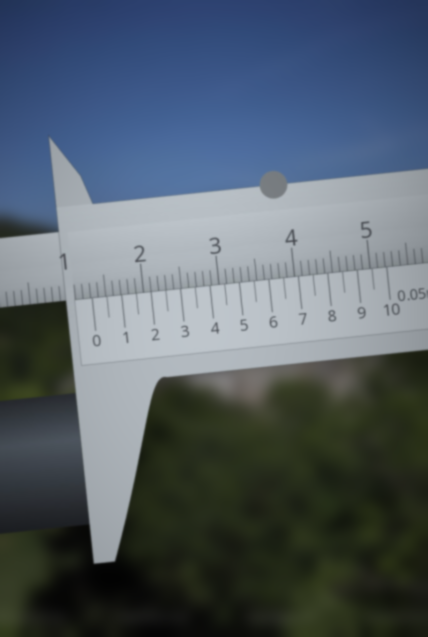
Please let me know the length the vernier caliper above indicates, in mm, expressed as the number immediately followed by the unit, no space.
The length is 13.2mm
